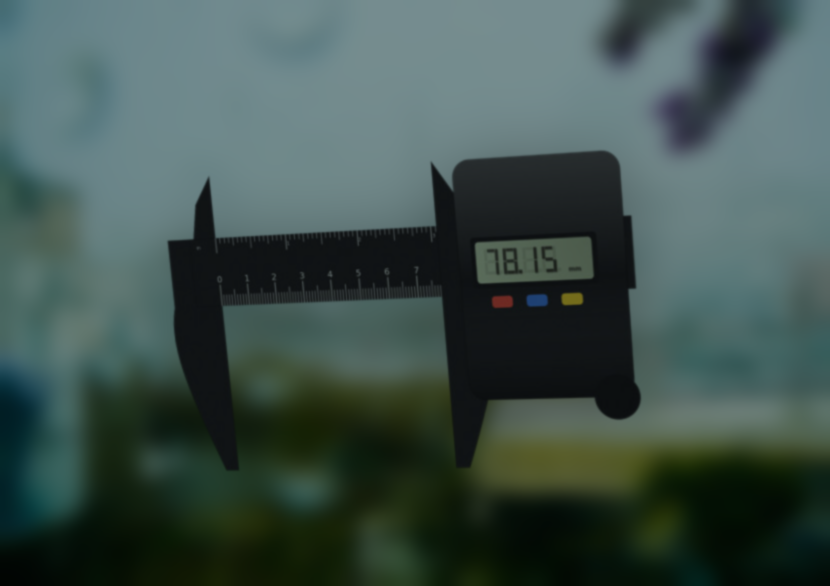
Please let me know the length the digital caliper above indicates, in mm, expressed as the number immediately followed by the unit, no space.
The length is 78.15mm
